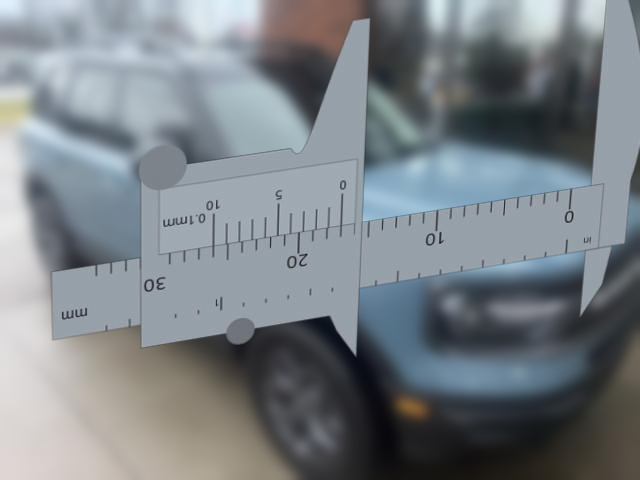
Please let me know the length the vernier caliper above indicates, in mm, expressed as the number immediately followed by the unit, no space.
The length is 17.0mm
